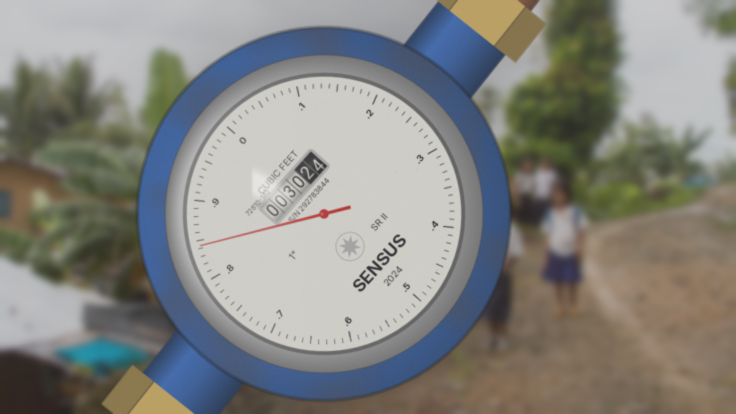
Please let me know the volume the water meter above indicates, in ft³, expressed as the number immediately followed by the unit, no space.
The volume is 3023.84ft³
